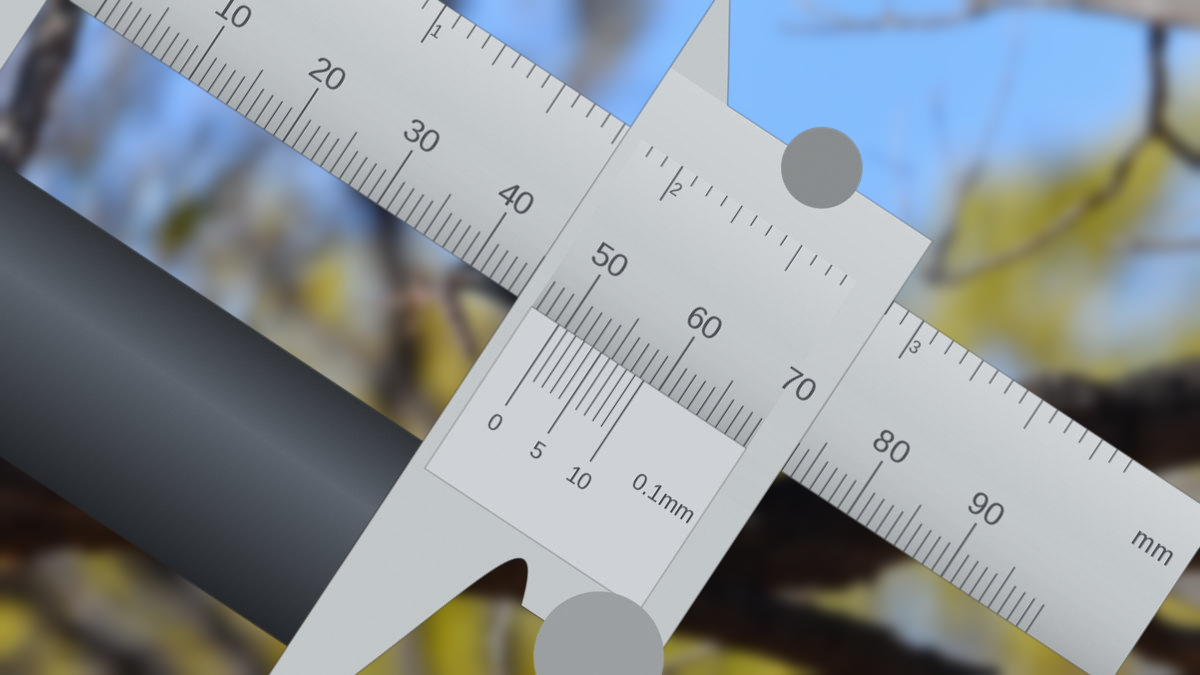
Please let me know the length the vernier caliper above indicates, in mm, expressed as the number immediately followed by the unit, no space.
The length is 49.4mm
